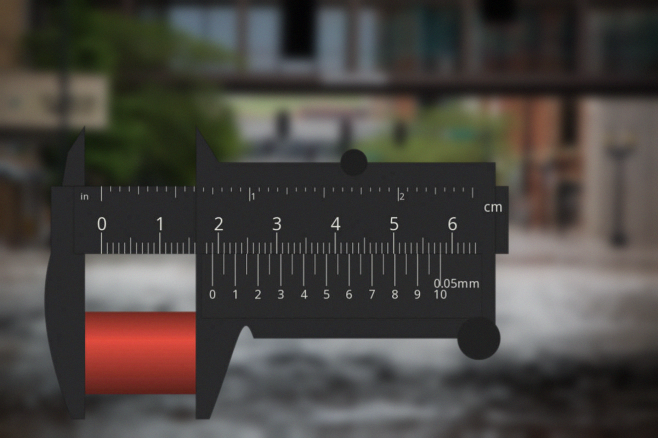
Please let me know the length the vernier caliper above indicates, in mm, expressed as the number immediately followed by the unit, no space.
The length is 19.0mm
